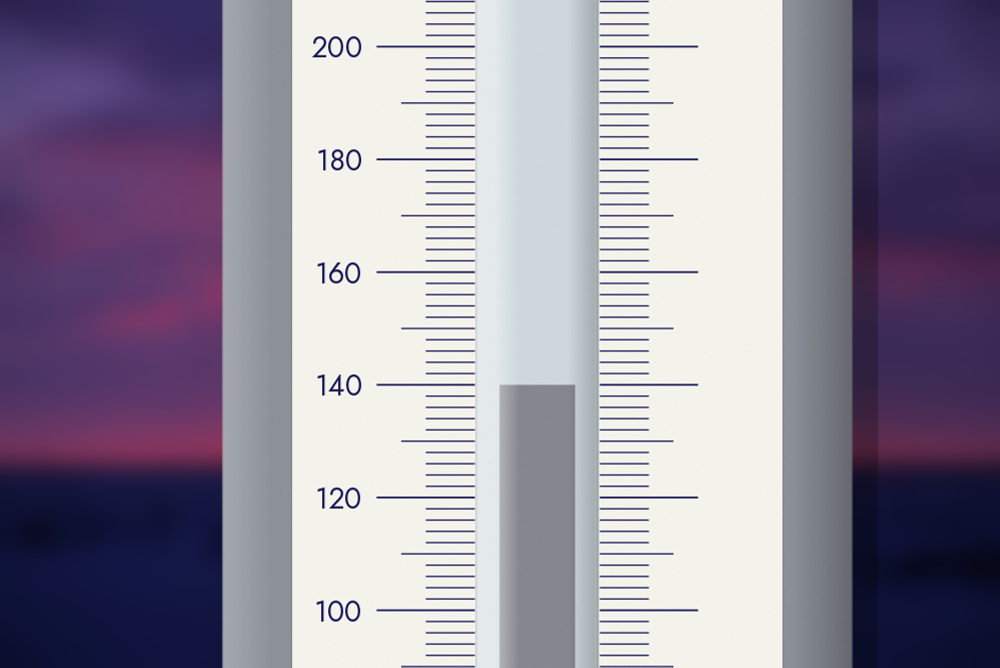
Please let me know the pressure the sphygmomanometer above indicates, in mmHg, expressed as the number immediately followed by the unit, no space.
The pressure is 140mmHg
